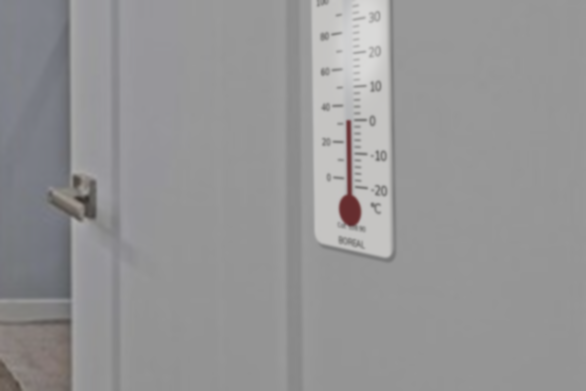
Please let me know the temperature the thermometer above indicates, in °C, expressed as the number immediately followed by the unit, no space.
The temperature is 0°C
